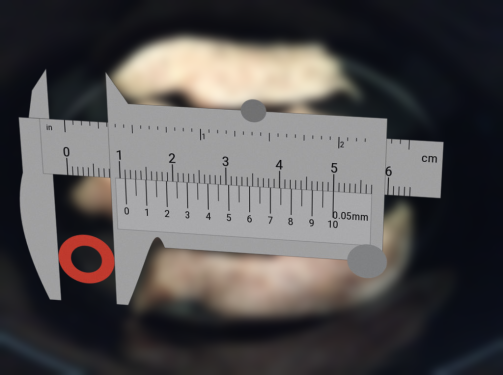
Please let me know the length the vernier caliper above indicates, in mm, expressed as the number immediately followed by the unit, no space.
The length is 11.0mm
